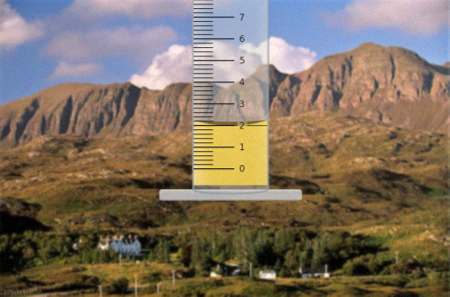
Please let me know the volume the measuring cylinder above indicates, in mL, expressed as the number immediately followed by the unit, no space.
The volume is 2mL
